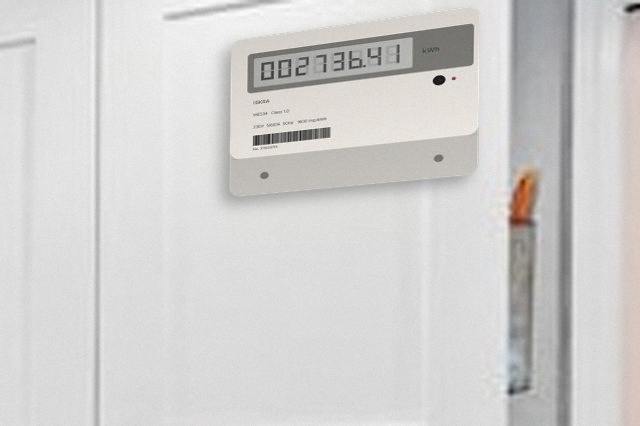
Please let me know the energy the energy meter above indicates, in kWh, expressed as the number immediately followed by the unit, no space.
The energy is 2736.41kWh
